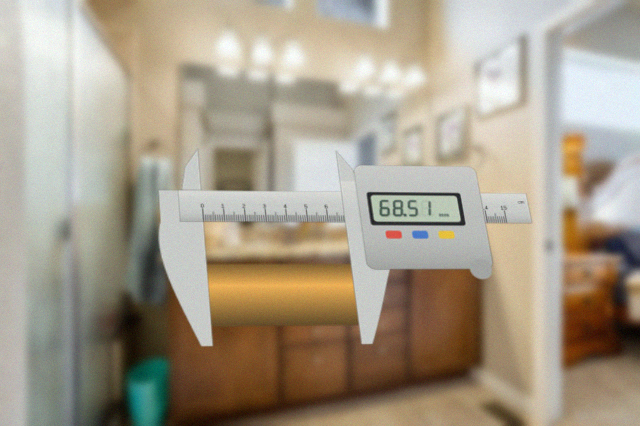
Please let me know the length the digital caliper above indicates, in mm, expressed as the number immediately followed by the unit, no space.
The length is 68.51mm
